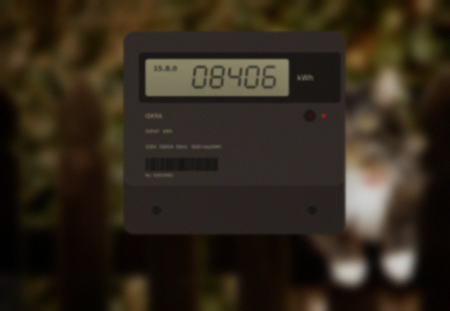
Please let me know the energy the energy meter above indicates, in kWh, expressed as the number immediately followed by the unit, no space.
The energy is 8406kWh
